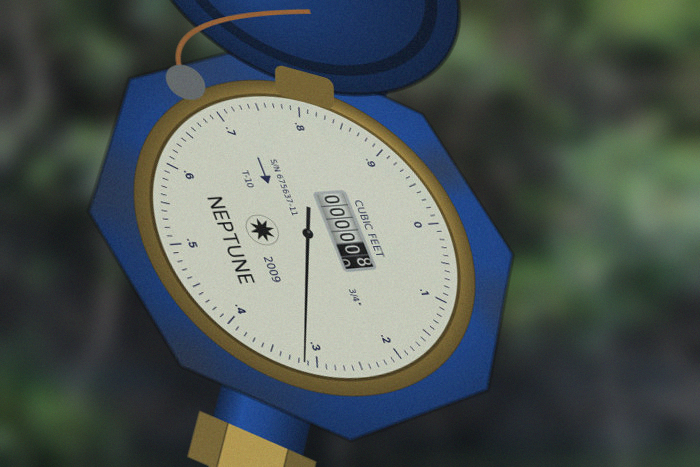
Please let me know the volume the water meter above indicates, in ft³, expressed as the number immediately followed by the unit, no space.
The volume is 8.31ft³
